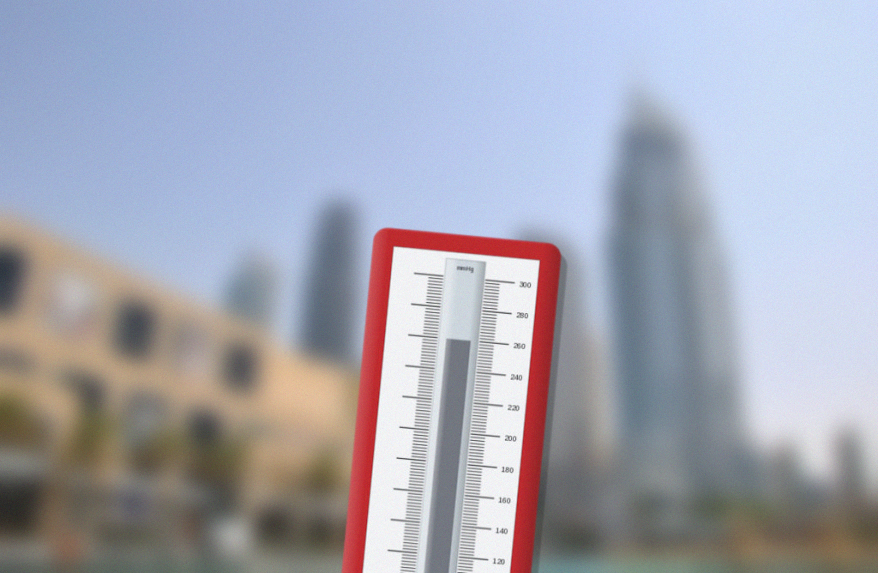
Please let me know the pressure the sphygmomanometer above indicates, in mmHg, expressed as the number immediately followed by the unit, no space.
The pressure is 260mmHg
